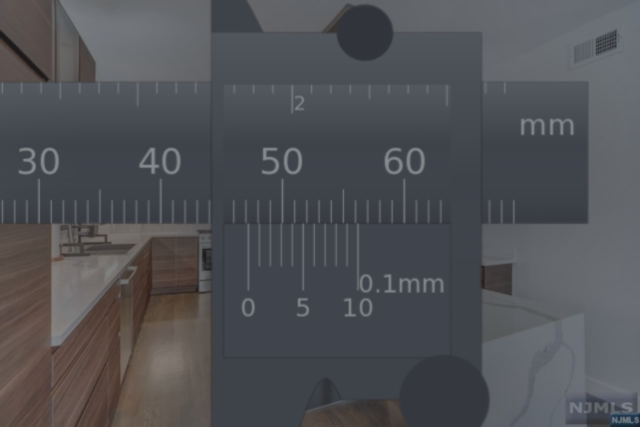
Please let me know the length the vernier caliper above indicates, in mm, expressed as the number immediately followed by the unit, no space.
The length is 47.2mm
